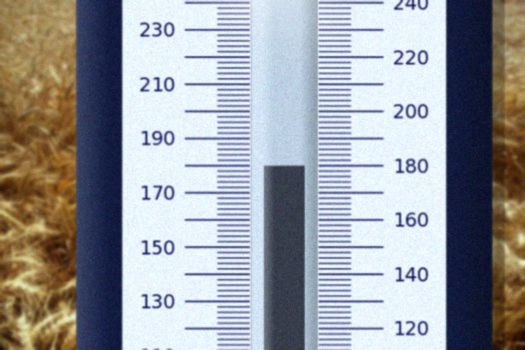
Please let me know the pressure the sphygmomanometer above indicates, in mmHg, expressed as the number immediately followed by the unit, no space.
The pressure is 180mmHg
